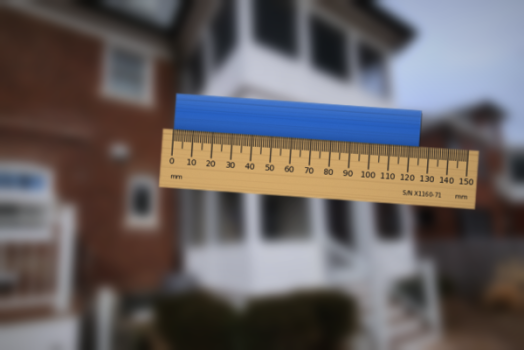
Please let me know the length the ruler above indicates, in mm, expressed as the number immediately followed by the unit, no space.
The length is 125mm
